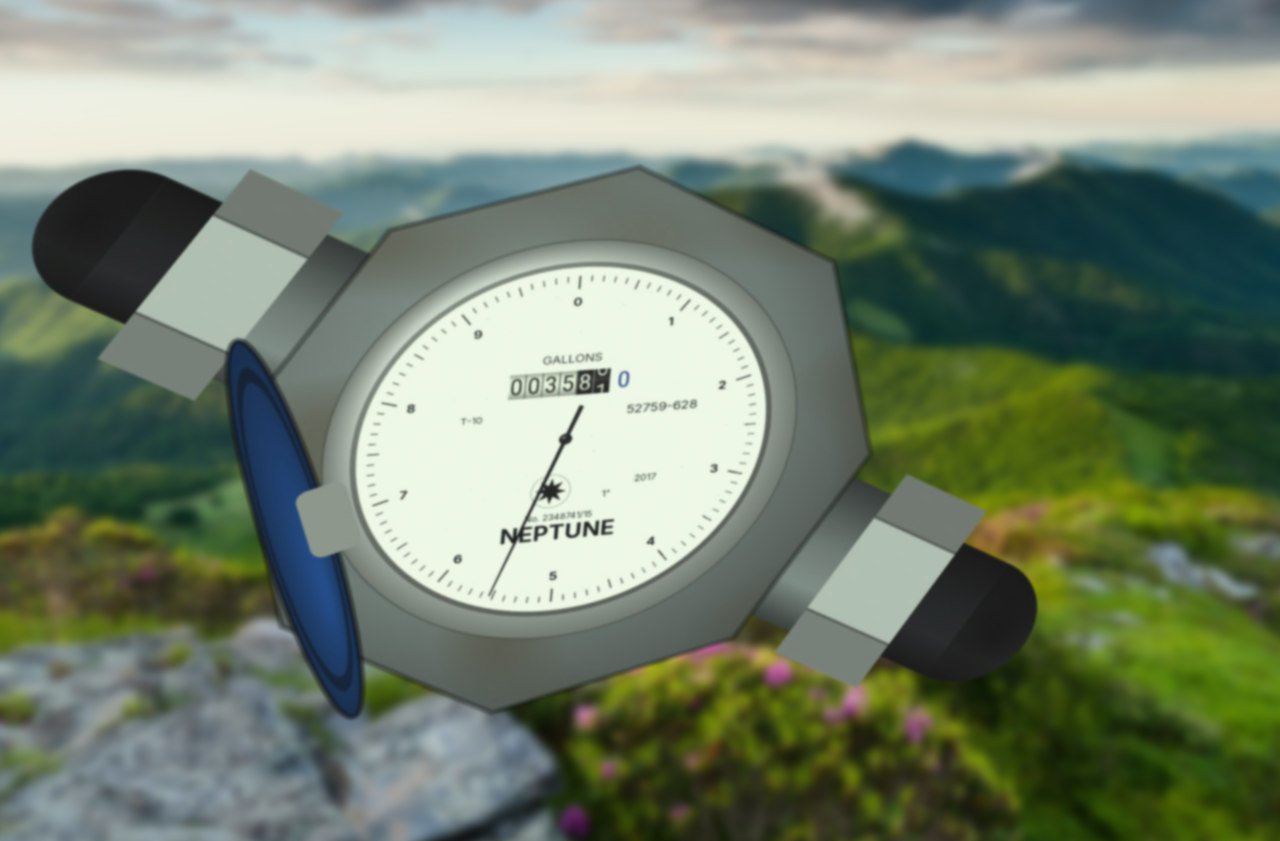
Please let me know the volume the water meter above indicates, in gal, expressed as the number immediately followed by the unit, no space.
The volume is 35805.5gal
